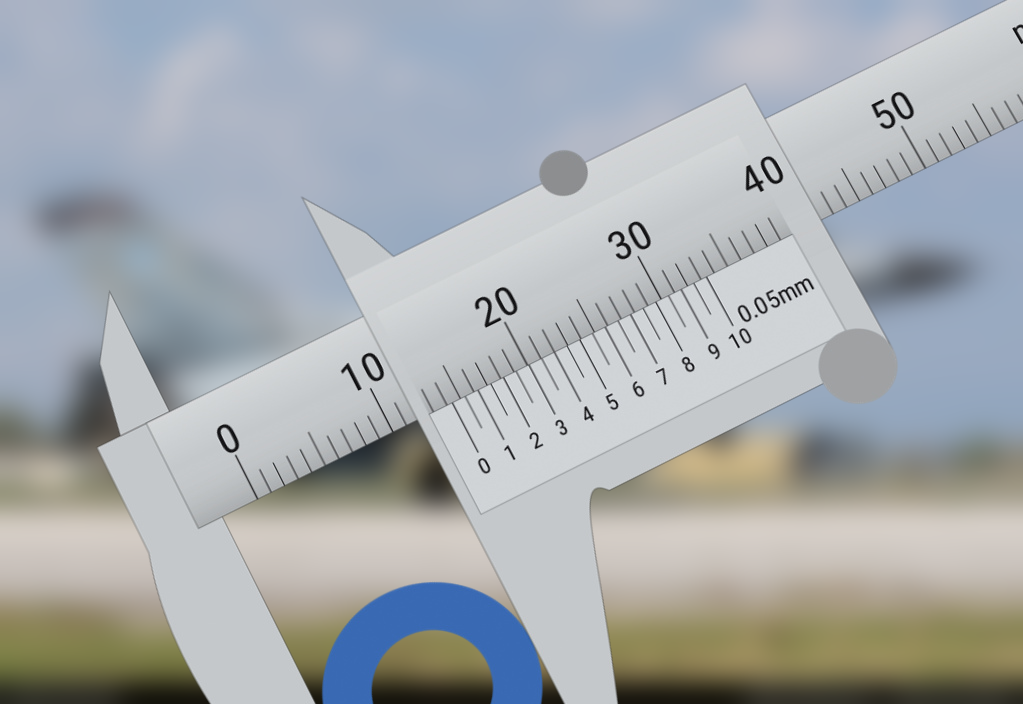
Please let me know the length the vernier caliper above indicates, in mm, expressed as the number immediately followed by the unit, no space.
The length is 14.4mm
